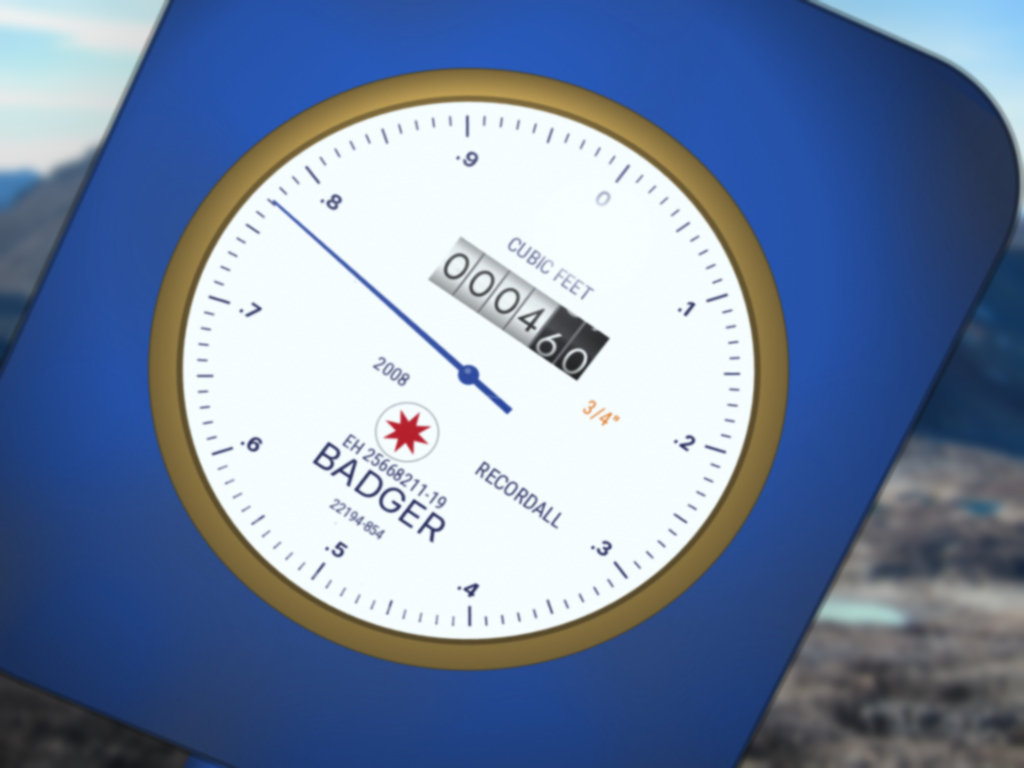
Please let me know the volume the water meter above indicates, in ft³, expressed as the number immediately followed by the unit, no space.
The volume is 459.77ft³
